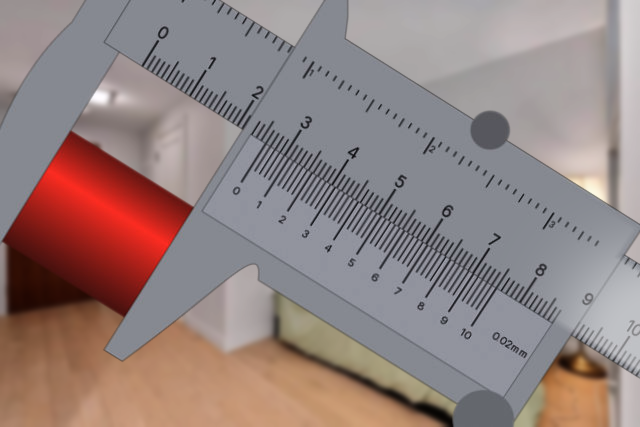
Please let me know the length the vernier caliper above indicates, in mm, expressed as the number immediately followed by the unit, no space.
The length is 26.0mm
